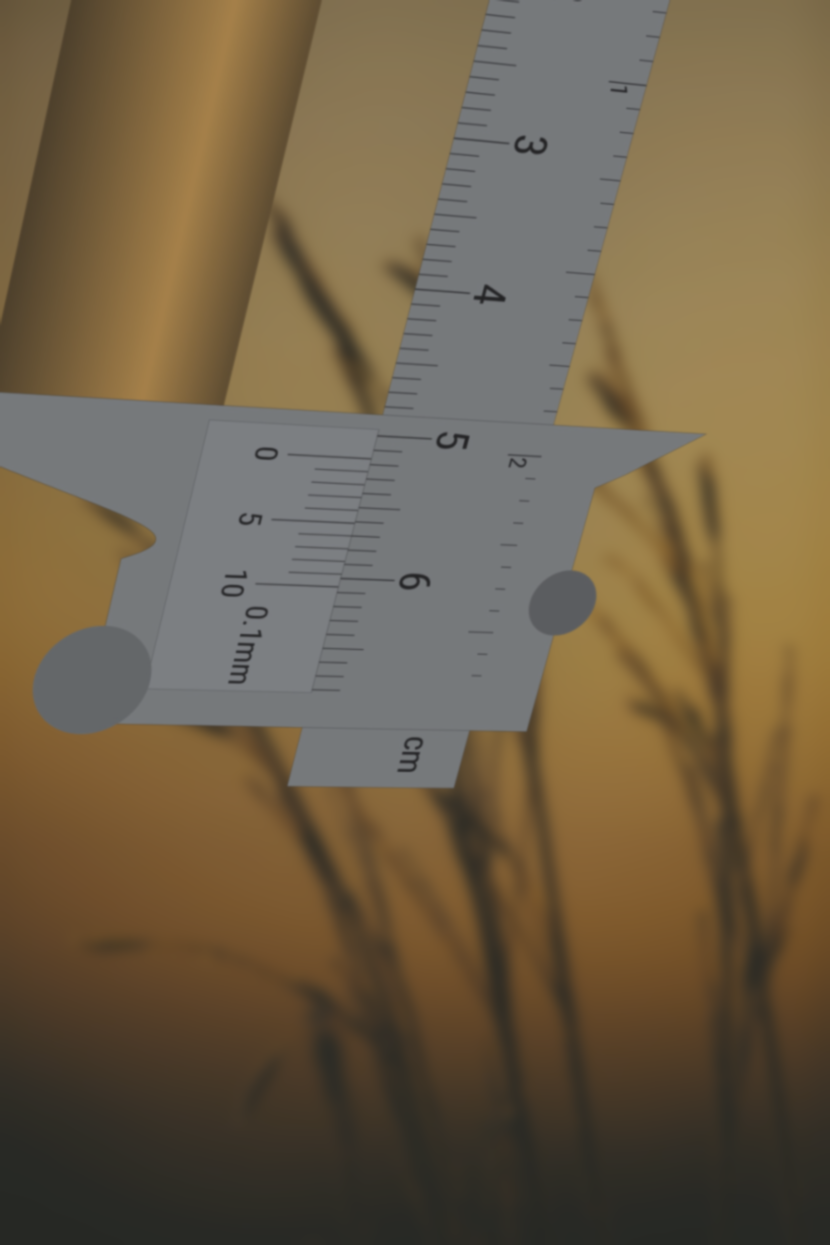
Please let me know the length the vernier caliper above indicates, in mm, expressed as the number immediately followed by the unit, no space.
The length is 51.6mm
